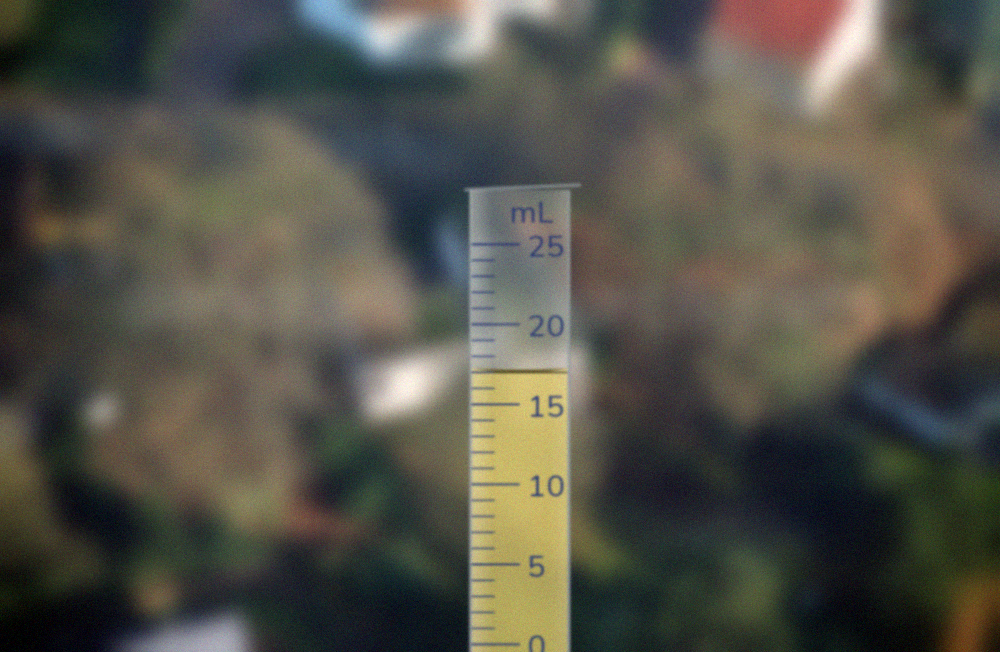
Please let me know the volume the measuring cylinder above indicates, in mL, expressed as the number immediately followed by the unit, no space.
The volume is 17mL
